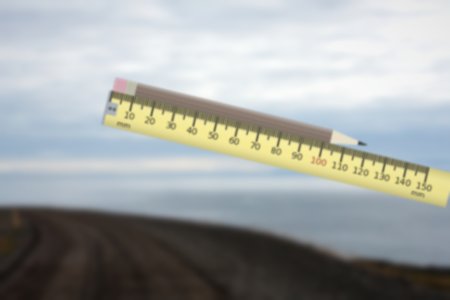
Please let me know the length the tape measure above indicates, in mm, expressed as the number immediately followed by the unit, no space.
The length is 120mm
